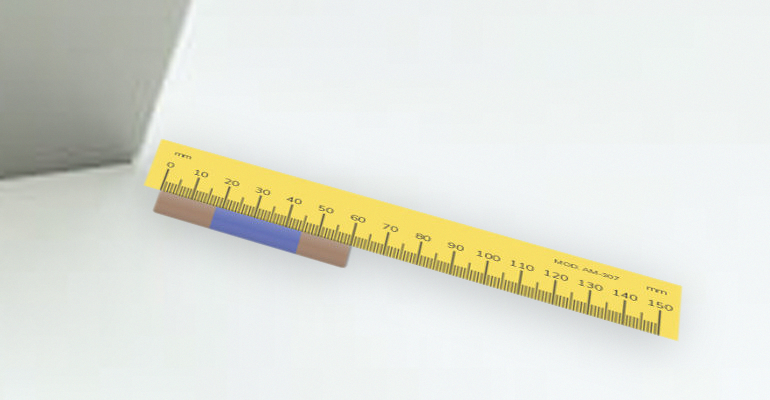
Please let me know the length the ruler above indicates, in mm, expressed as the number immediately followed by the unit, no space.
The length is 60mm
